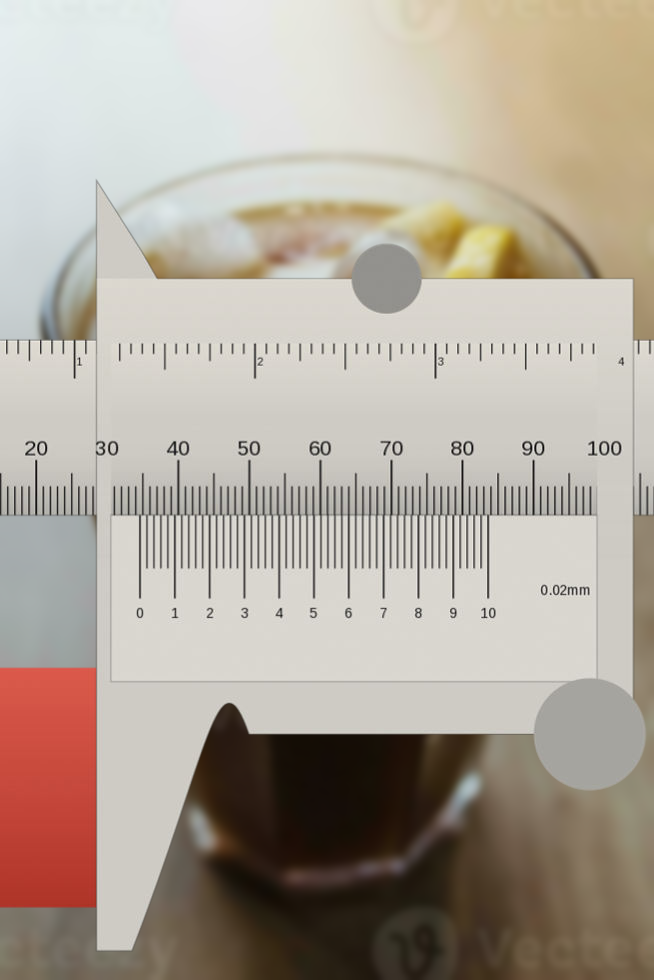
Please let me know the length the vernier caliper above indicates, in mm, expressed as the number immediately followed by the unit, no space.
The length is 34.6mm
